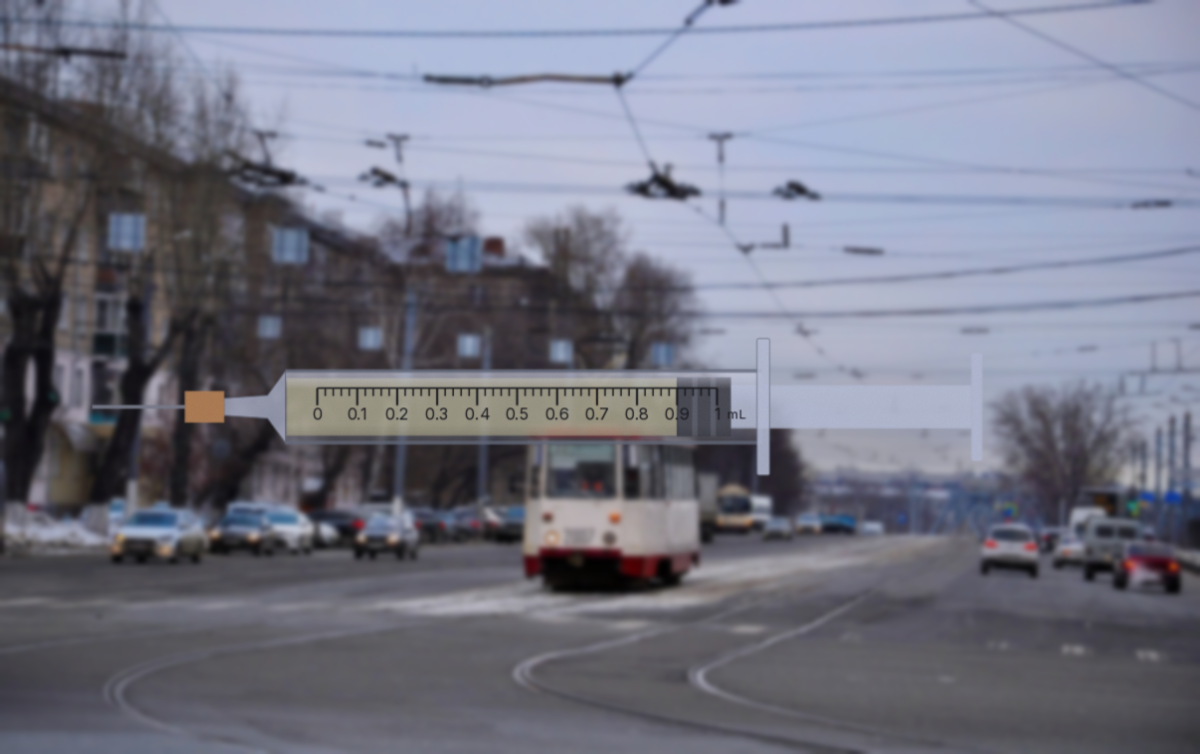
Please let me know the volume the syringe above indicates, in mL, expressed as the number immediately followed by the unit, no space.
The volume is 0.9mL
